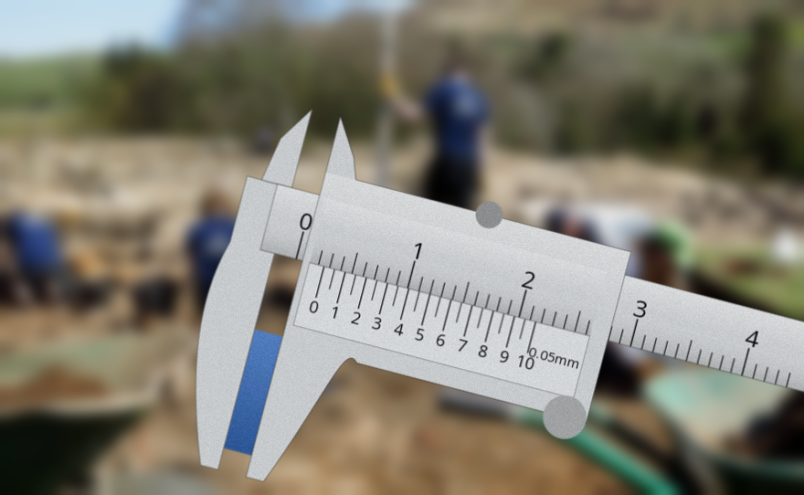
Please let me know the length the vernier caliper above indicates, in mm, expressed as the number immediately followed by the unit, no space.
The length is 2.5mm
